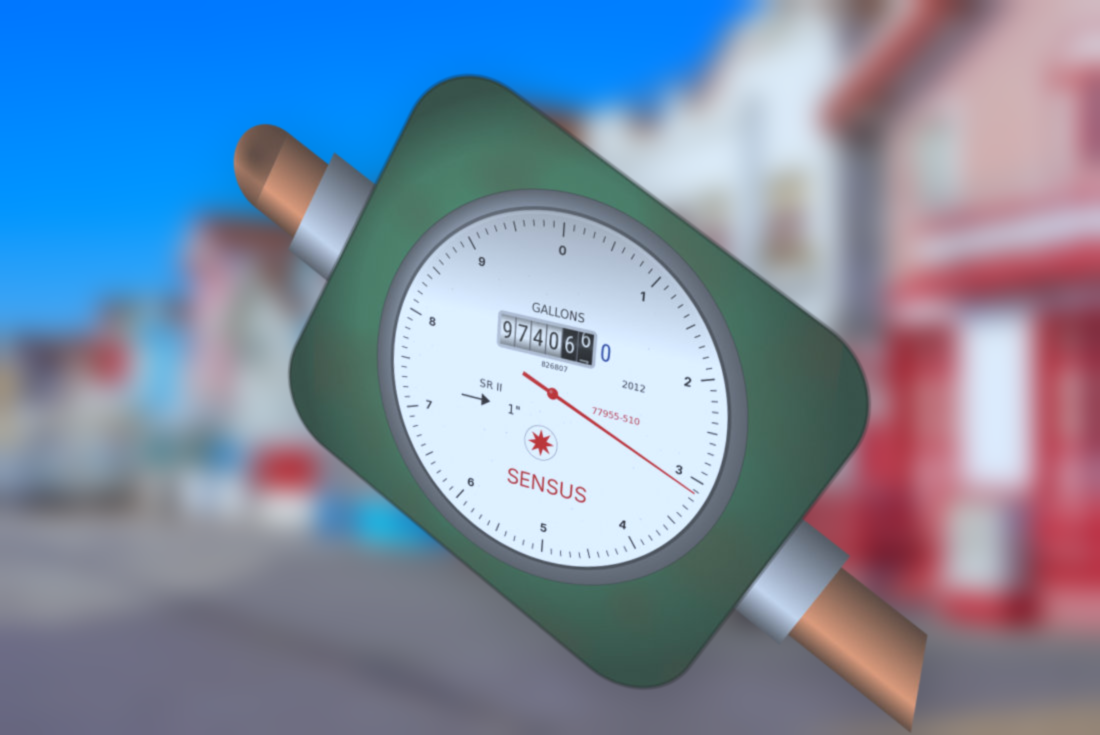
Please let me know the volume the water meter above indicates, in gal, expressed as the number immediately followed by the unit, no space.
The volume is 9740663.1gal
